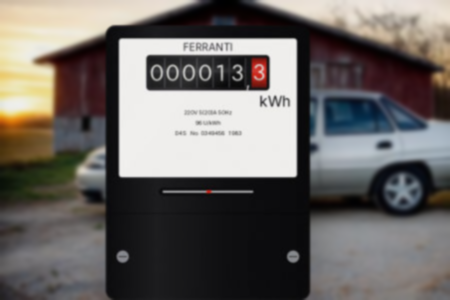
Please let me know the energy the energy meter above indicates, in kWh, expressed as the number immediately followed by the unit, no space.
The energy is 13.3kWh
